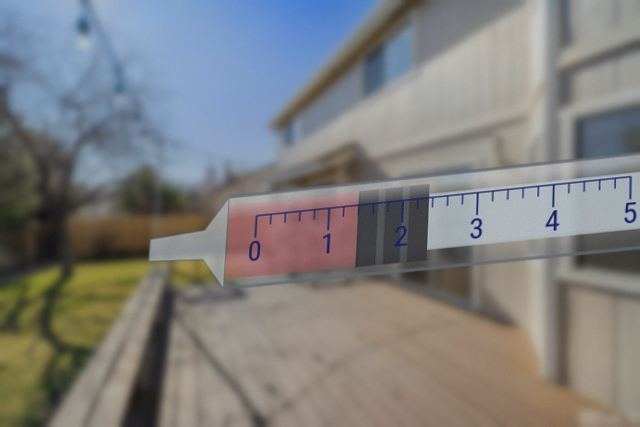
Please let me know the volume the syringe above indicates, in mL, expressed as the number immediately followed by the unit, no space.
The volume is 1.4mL
